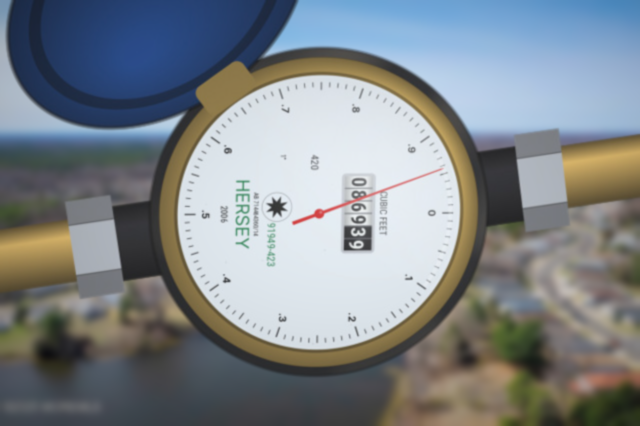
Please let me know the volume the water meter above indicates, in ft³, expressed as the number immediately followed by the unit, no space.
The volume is 86938.94ft³
